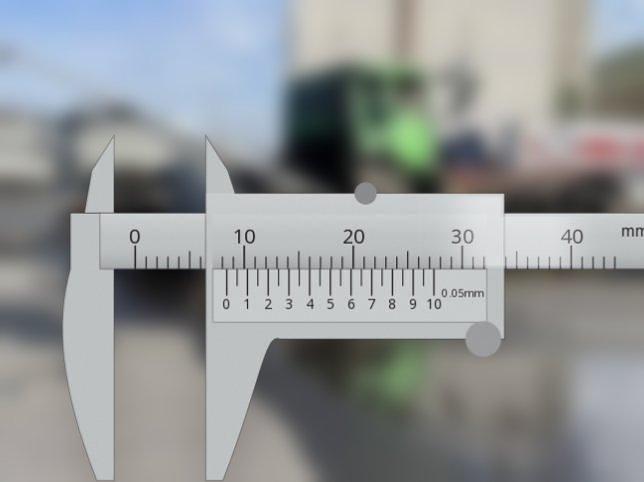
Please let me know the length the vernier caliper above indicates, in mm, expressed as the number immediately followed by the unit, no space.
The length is 8.4mm
